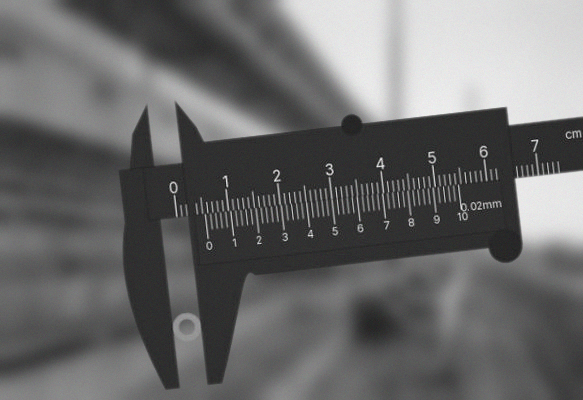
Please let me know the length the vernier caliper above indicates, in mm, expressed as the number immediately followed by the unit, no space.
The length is 5.5mm
